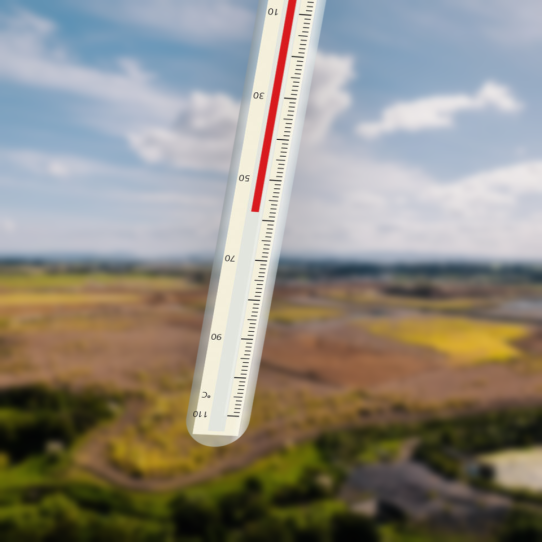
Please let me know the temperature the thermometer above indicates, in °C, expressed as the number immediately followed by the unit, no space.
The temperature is 58°C
